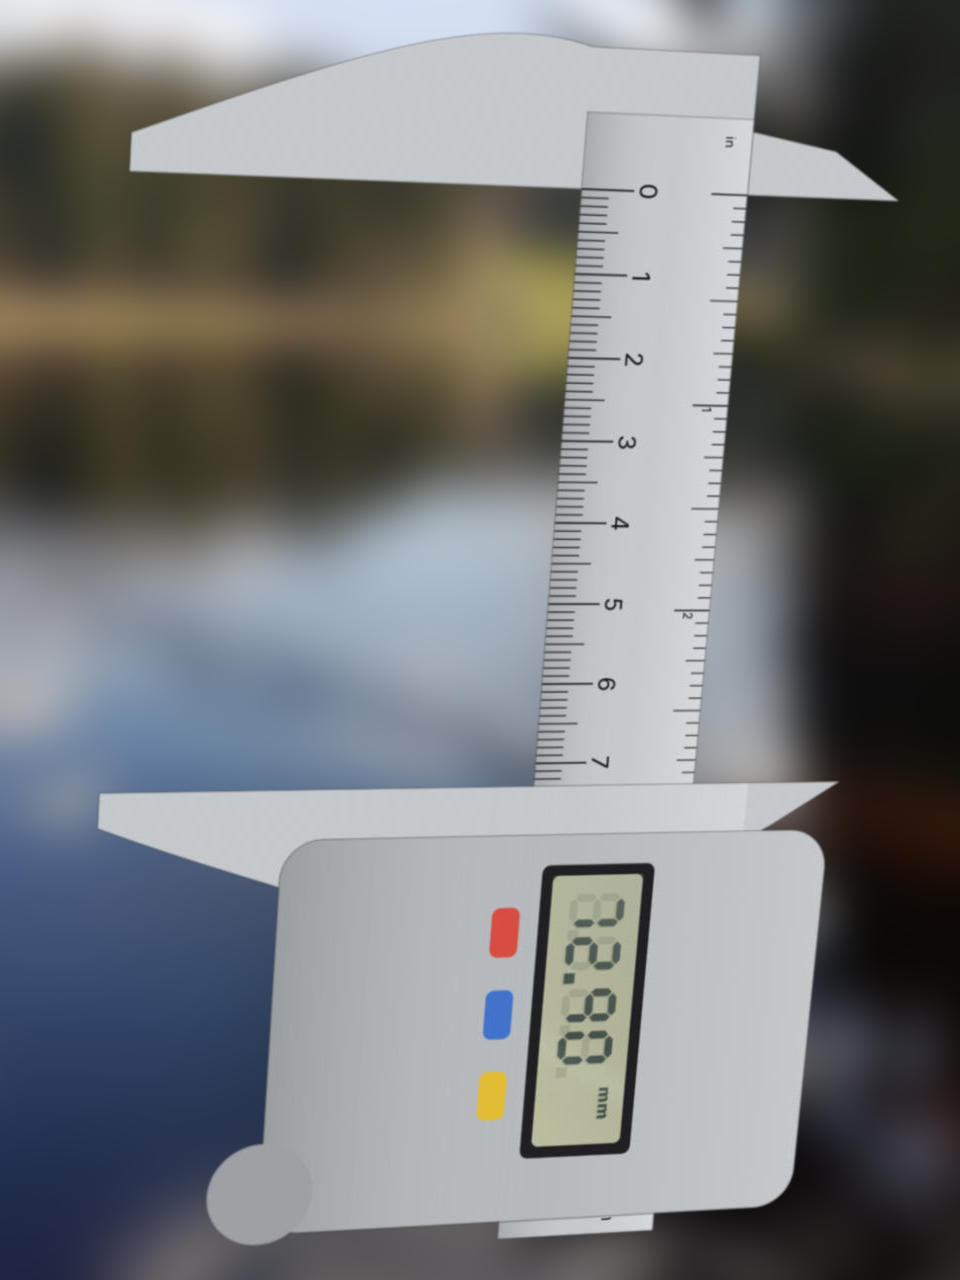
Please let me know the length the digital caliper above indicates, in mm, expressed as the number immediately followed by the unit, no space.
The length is 72.90mm
